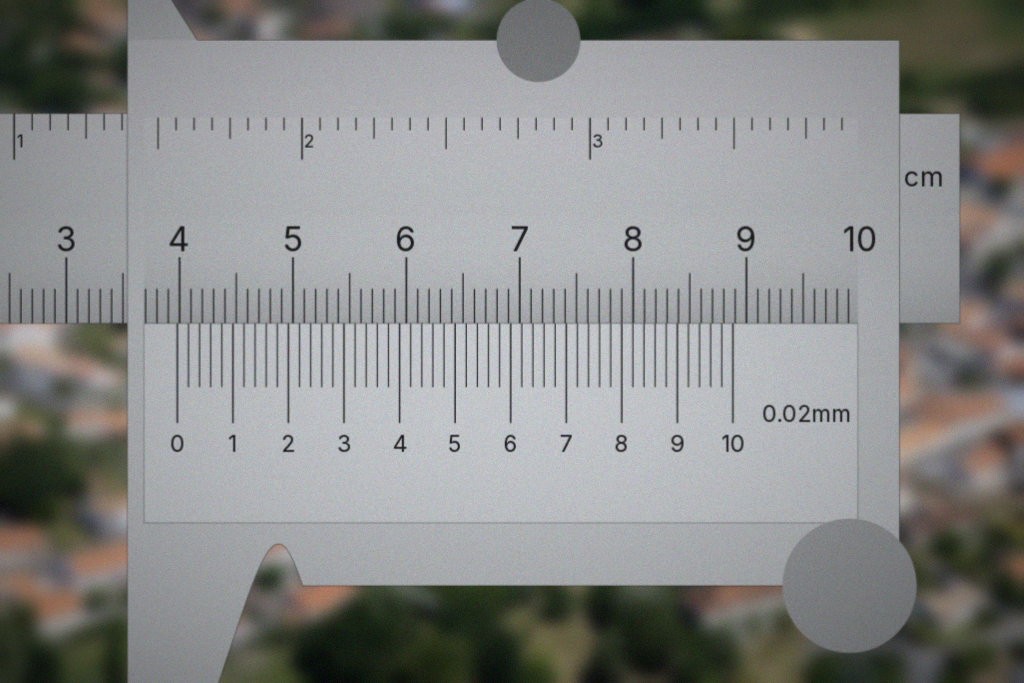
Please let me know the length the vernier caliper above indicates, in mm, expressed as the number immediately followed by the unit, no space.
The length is 39.8mm
